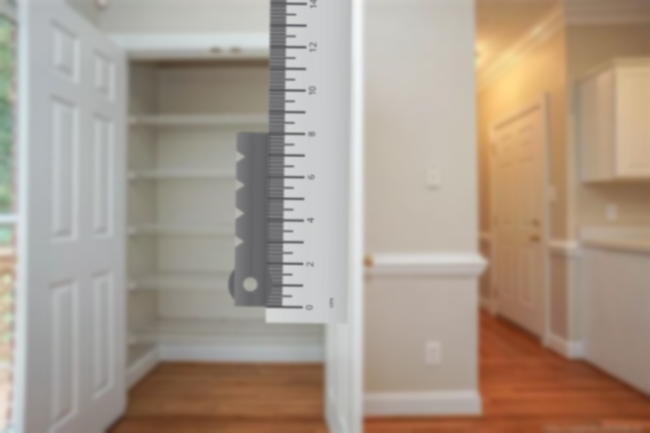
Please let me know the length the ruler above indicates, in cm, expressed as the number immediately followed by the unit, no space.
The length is 8cm
